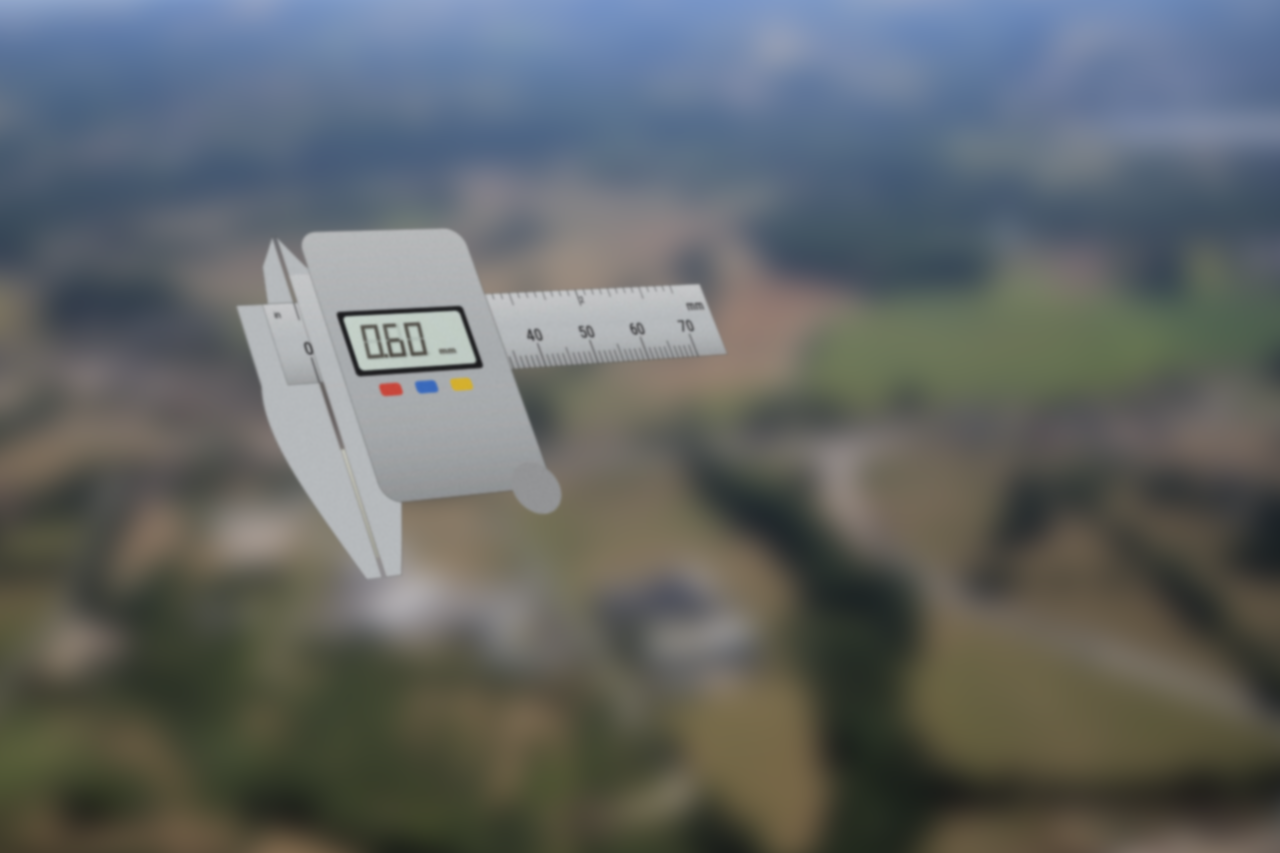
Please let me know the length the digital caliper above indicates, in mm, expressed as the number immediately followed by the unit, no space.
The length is 0.60mm
